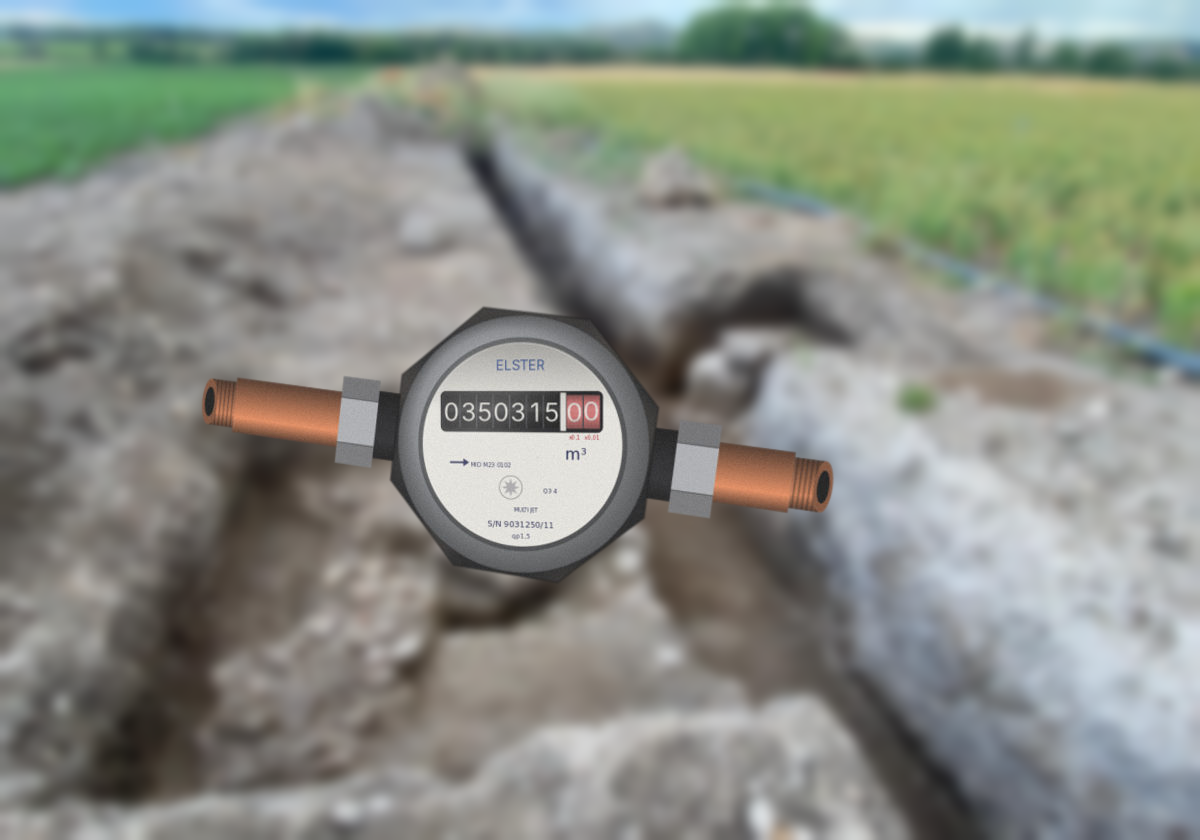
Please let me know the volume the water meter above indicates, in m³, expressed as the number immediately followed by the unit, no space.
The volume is 350315.00m³
